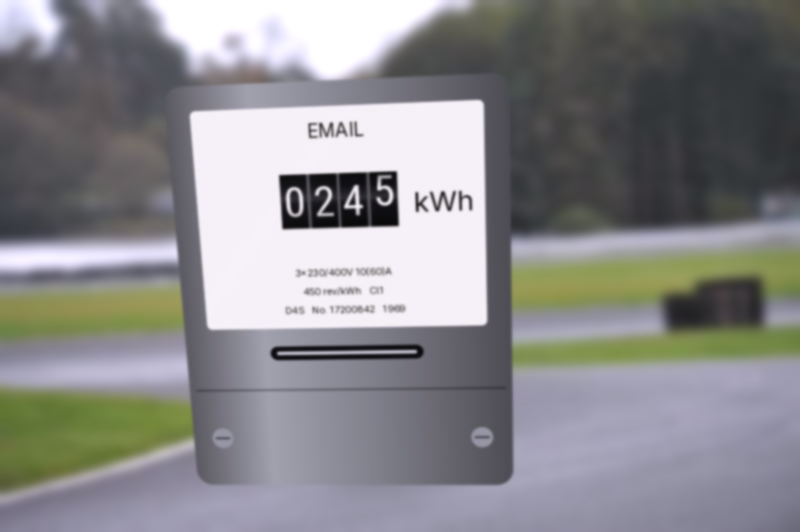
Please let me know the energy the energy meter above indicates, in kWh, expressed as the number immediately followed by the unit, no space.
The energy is 245kWh
